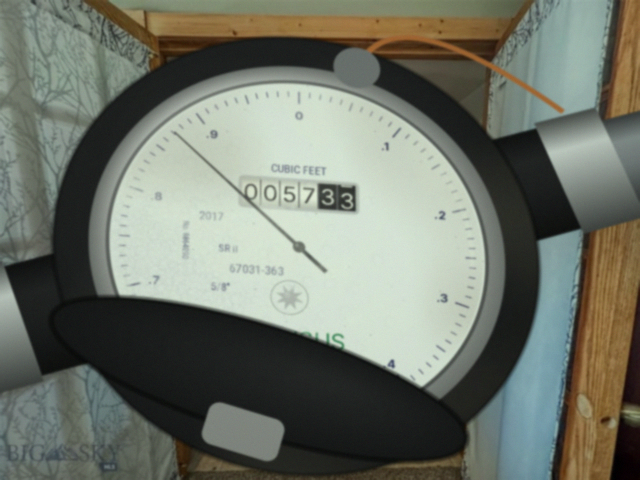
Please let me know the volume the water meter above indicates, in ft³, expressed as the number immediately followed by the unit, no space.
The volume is 5732.87ft³
